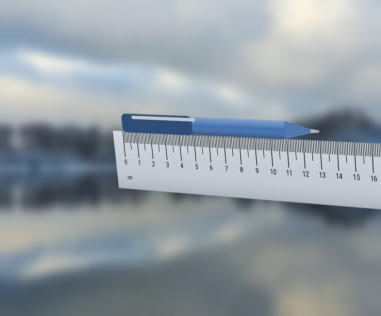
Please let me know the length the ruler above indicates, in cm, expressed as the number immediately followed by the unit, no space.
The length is 13cm
